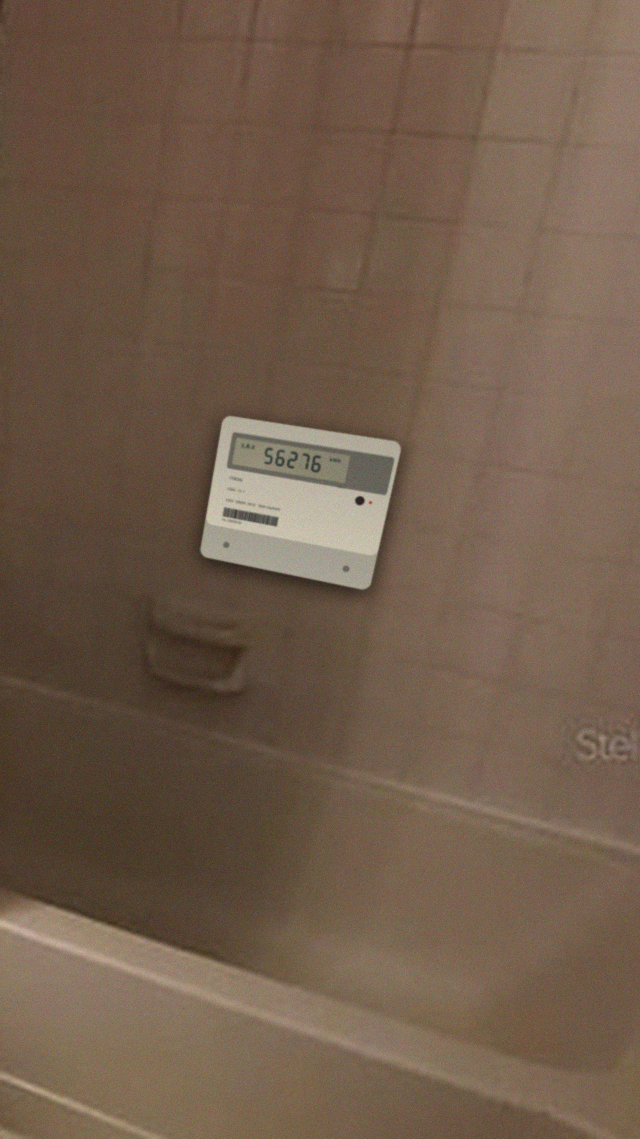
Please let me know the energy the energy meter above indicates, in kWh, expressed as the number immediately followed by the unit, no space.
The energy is 56276kWh
